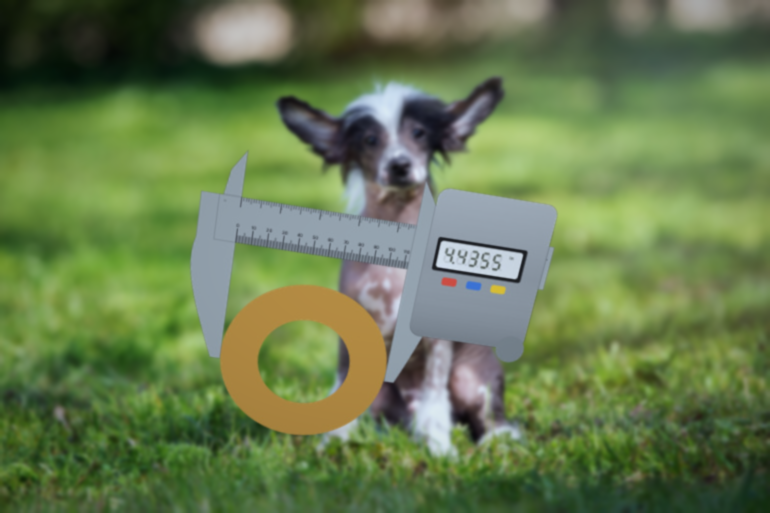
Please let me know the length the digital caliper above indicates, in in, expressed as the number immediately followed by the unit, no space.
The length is 4.4355in
